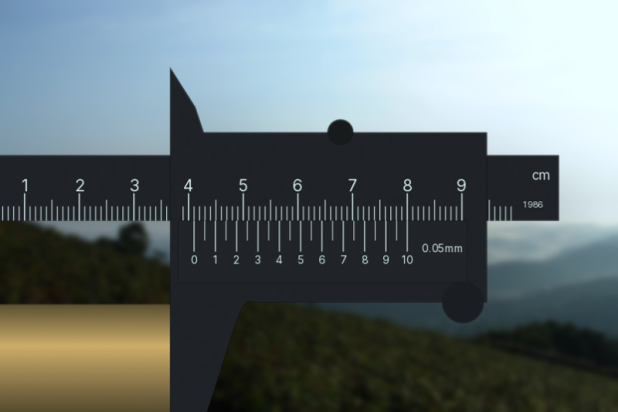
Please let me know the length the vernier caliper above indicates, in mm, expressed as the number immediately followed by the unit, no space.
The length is 41.0mm
